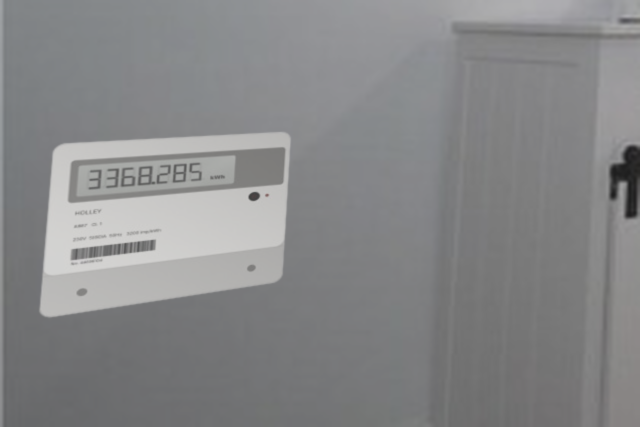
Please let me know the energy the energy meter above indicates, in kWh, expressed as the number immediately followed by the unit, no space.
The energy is 3368.285kWh
